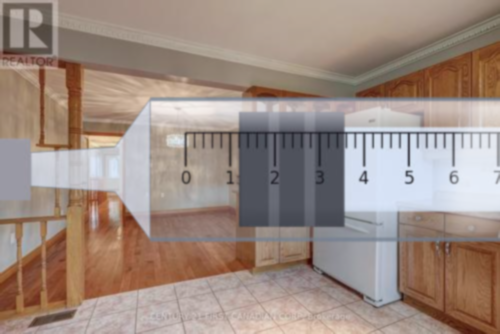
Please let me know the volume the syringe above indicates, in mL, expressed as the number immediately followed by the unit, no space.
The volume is 1.2mL
